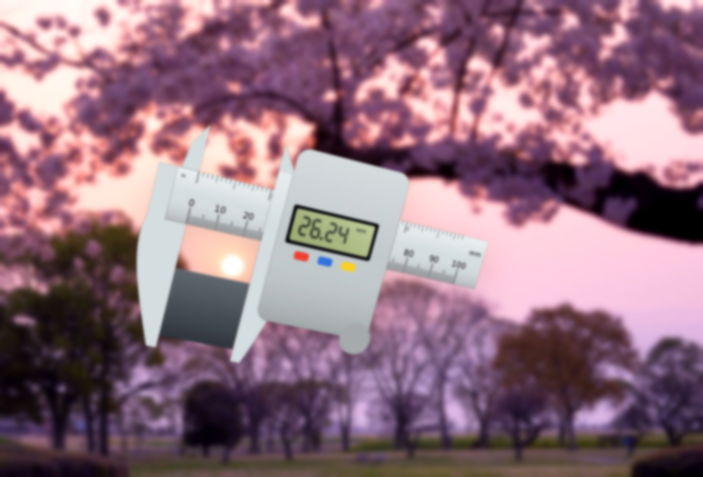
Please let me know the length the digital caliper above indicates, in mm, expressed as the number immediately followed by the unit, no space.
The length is 26.24mm
